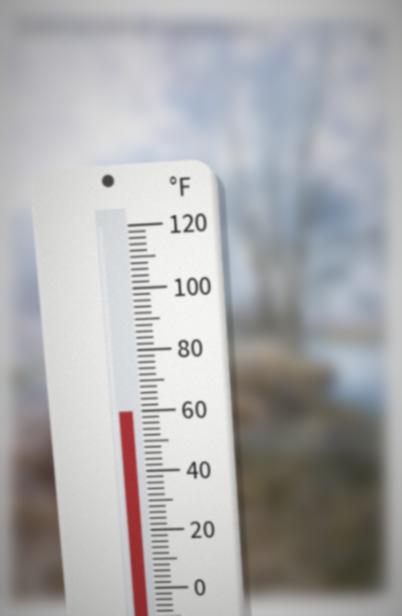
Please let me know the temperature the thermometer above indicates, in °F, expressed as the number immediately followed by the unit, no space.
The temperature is 60°F
